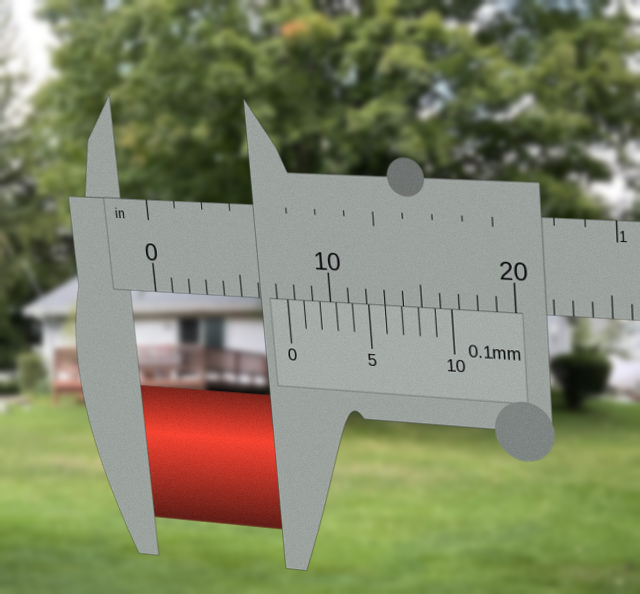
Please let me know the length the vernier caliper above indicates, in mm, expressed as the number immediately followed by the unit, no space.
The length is 7.6mm
